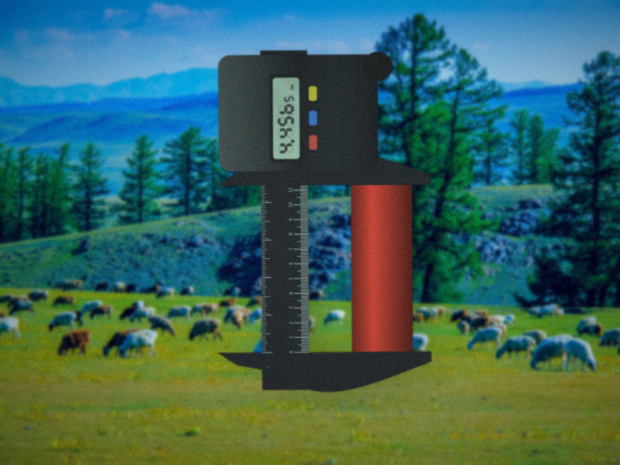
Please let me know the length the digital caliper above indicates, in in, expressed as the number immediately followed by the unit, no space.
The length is 4.4565in
